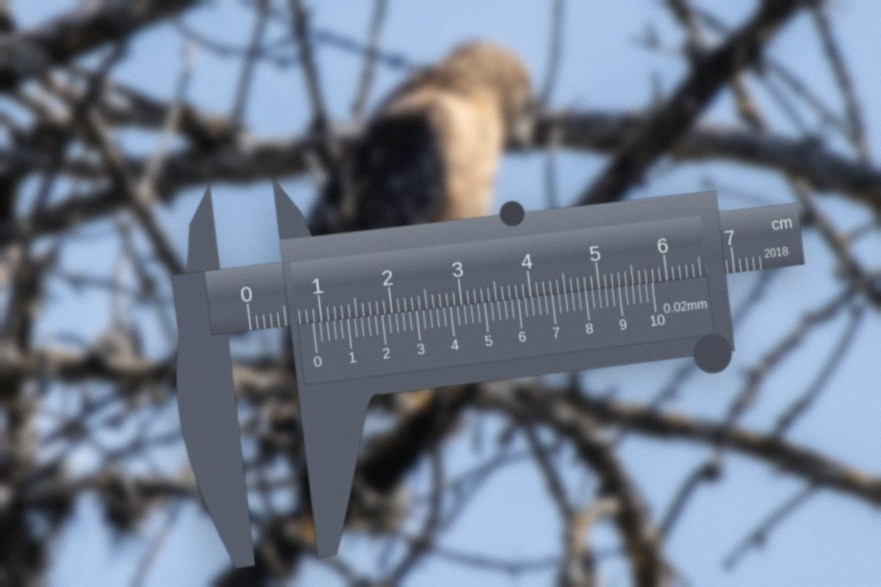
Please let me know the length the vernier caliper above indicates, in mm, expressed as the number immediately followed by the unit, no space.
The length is 8.8mm
